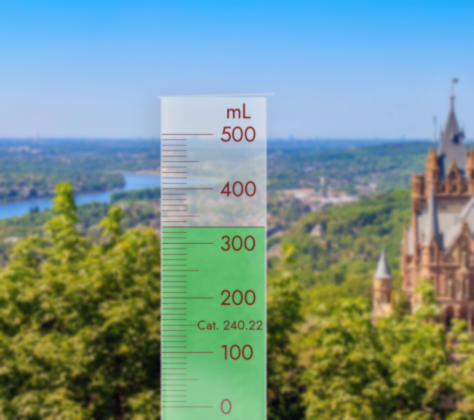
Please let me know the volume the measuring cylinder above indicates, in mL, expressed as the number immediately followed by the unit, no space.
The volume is 330mL
